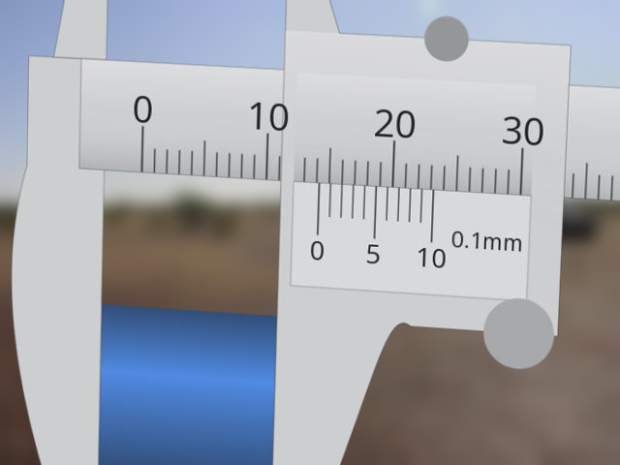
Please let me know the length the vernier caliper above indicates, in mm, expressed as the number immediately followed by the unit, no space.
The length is 14.2mm
